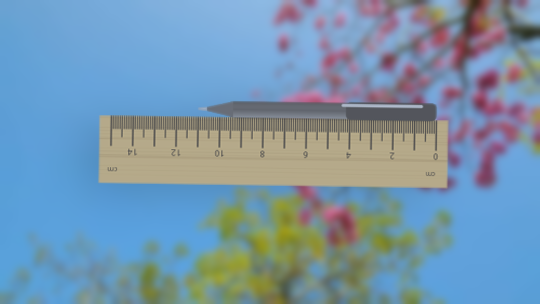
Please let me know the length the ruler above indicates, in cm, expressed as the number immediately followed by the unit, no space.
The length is 11cm
